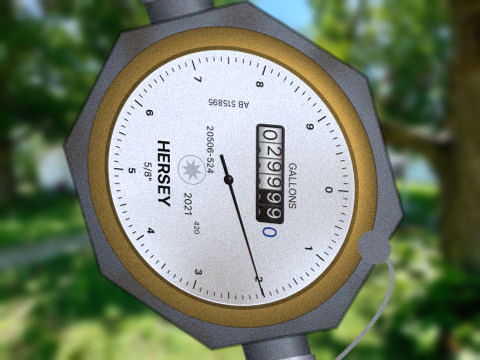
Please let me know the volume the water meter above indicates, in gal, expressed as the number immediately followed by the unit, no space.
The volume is 299992.0gal
